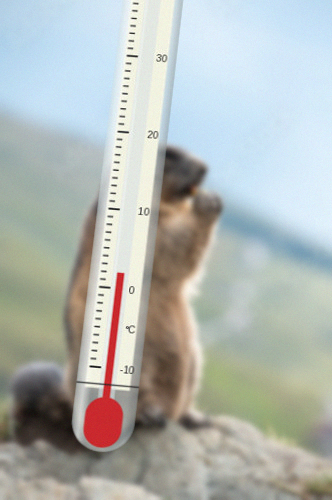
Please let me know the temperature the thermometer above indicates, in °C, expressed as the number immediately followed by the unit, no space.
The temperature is 2°C
